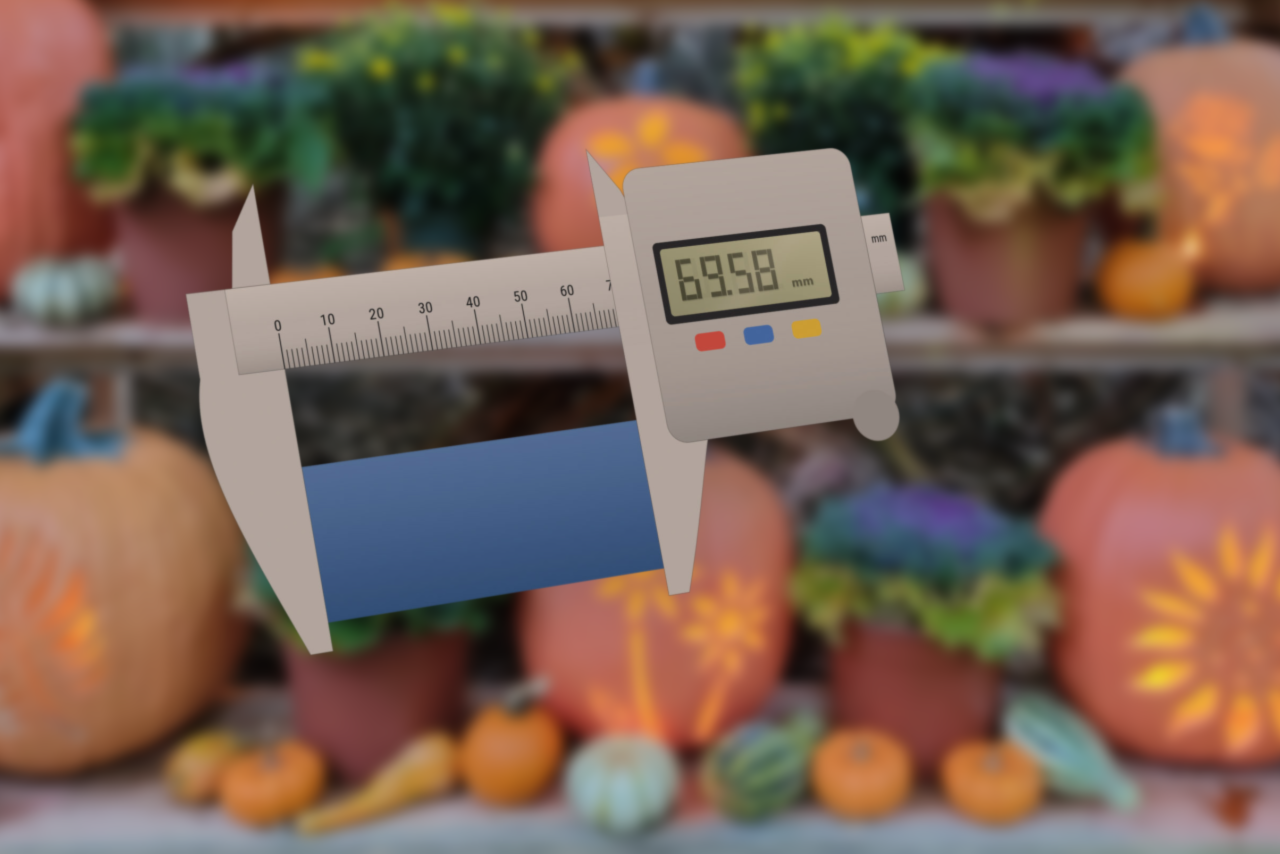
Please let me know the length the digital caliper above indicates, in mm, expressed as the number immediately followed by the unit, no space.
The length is 69.58mm
